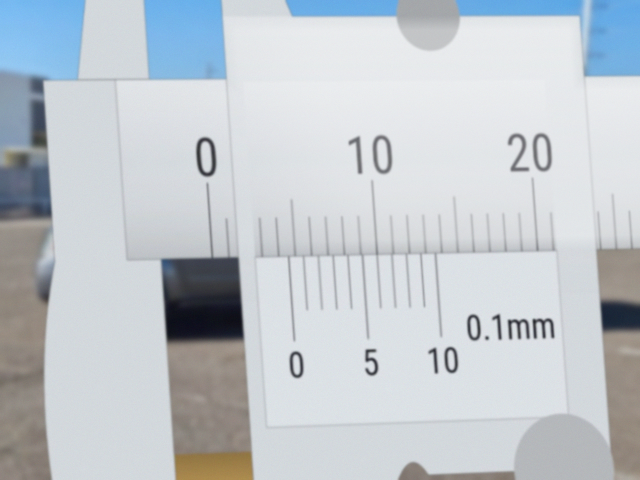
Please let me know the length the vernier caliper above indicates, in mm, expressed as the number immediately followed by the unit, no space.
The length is 4.6mm
